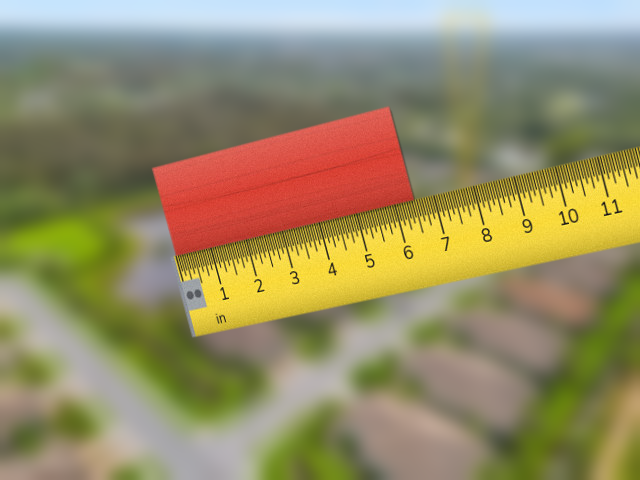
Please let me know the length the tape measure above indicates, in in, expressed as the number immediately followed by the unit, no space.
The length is 6.5in
